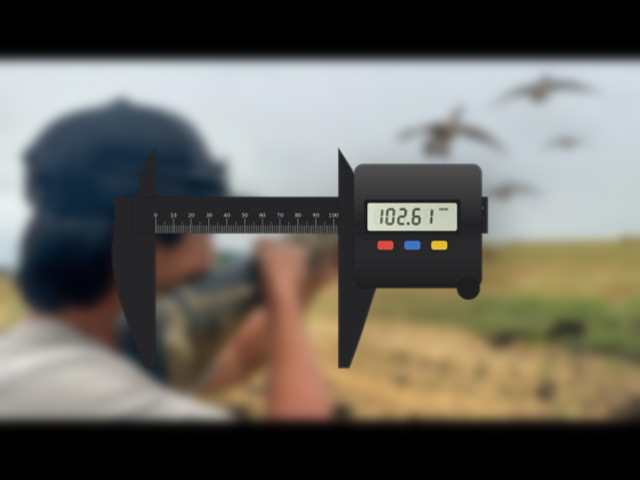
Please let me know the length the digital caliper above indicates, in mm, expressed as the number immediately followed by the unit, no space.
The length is 102.61mm
